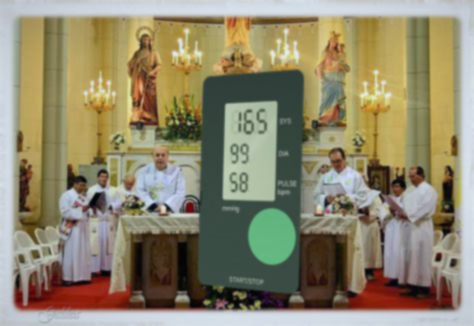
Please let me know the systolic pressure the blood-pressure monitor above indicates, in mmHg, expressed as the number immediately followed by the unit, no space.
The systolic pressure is 165mmHg
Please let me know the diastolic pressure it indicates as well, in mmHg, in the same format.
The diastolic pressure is 99mmHg
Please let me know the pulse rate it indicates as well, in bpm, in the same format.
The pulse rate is 58bpm
